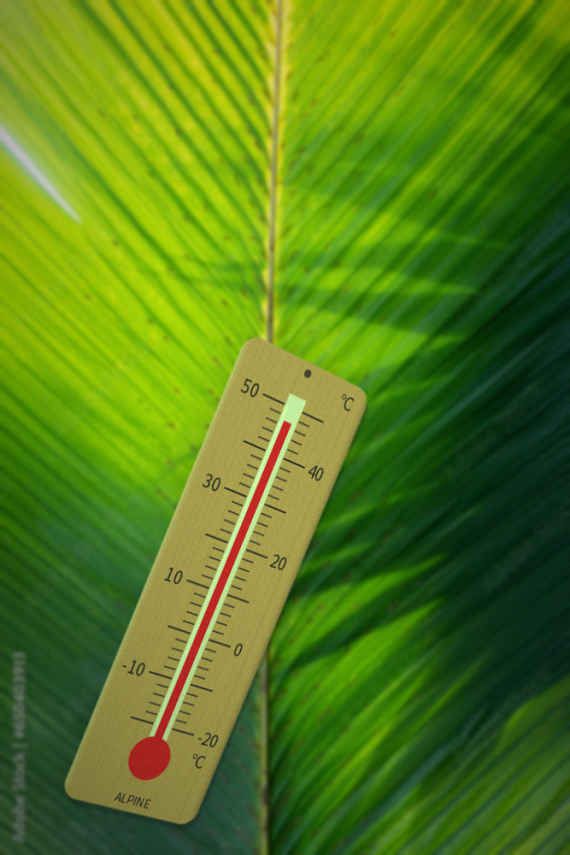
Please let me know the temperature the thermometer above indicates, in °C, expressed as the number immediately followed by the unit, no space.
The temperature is 47°C
